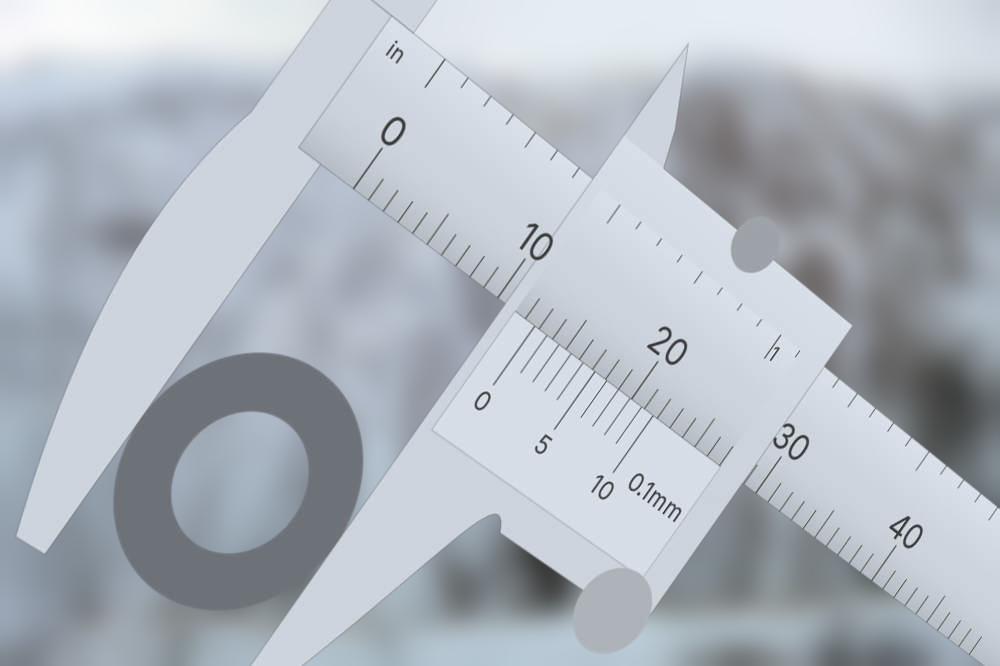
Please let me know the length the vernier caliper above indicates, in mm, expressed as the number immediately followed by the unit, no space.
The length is 12.7mm
